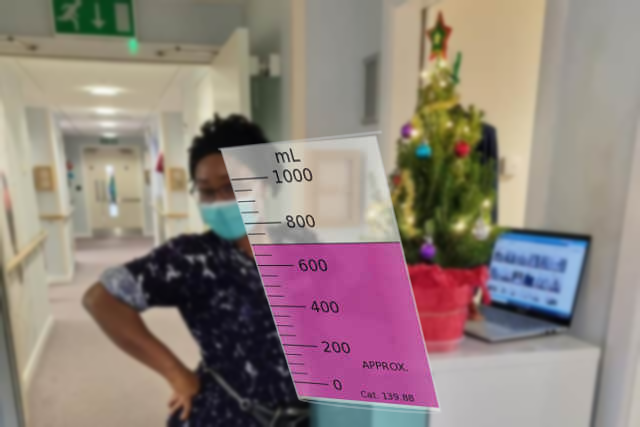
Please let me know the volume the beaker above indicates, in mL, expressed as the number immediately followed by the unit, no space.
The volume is 700mL
